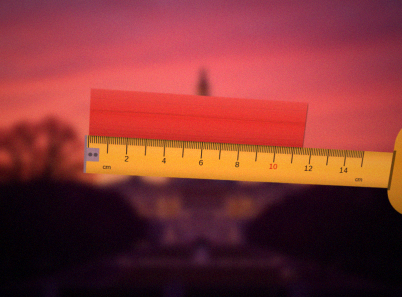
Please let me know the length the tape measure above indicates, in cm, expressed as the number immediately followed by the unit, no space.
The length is 11.5cm
